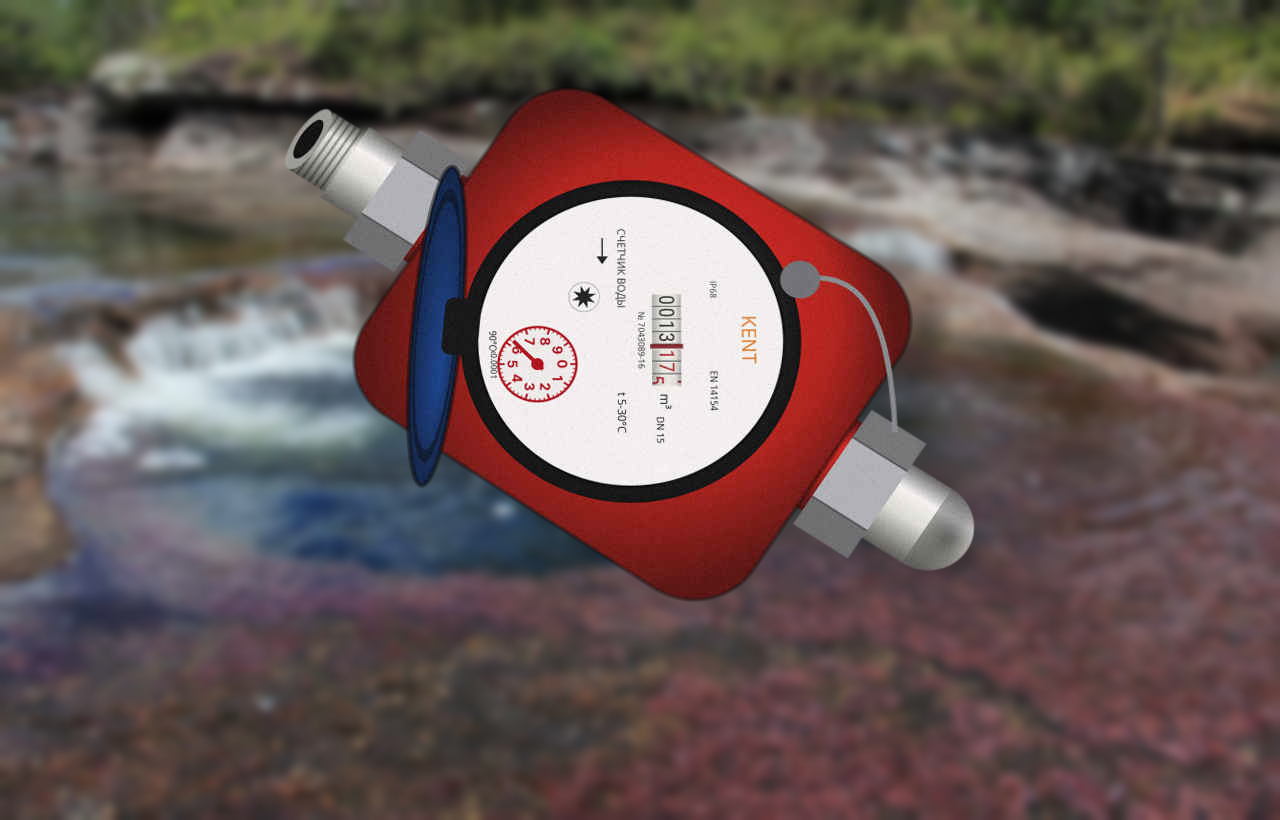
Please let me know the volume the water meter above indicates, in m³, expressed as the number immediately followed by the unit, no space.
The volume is 13.1746m³
